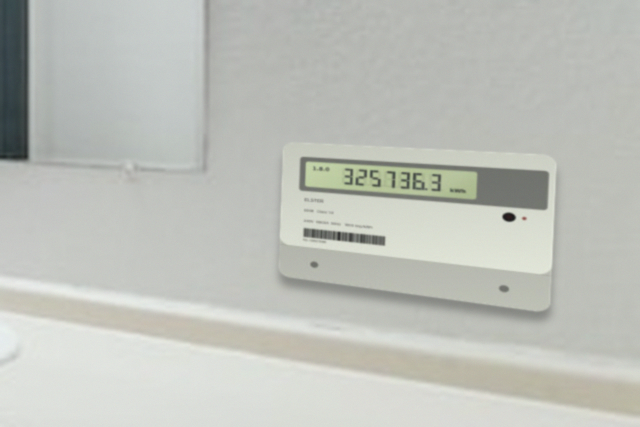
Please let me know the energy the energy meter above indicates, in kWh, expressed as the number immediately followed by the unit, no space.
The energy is 325736.3kWh
